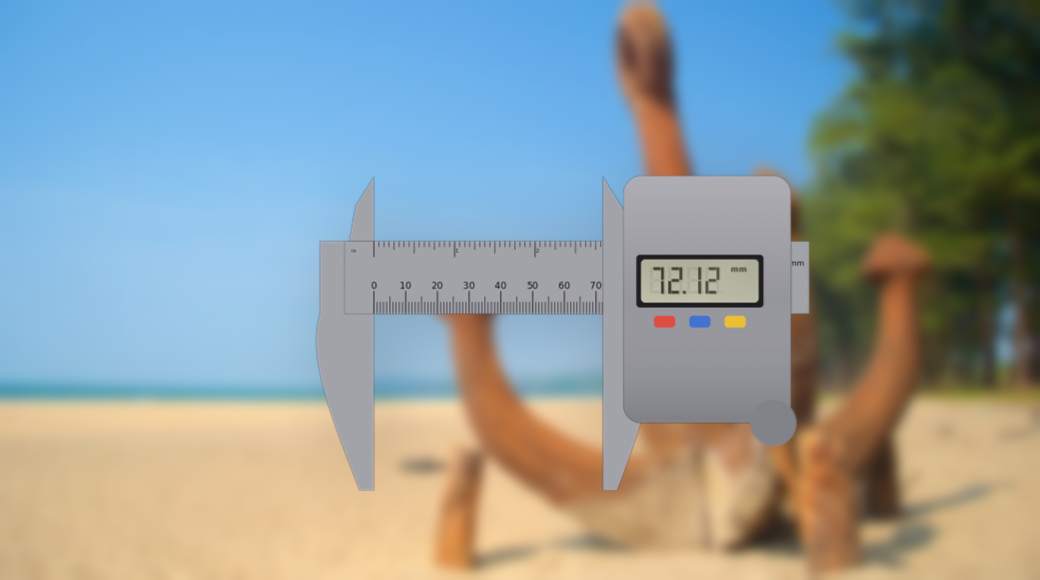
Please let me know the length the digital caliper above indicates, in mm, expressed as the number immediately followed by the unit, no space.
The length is 72.12mm
